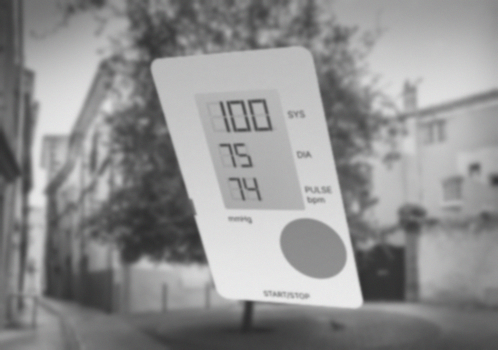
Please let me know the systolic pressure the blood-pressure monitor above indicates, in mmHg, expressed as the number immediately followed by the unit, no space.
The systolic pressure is 100mmHg
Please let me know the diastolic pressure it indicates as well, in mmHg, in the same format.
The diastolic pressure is 75mmHg
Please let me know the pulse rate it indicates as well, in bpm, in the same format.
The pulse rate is 74bpm
